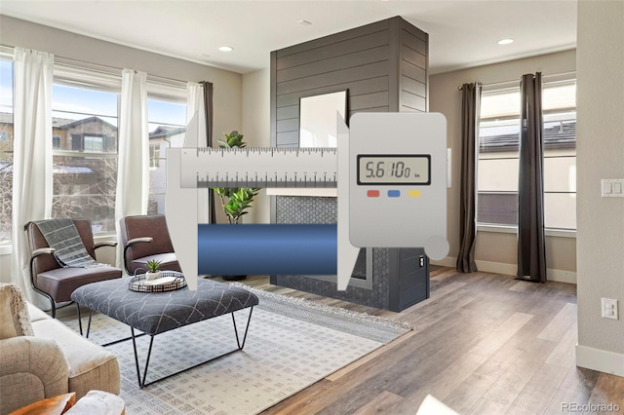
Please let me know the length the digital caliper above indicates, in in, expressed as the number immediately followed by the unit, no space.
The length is 5.6100in
